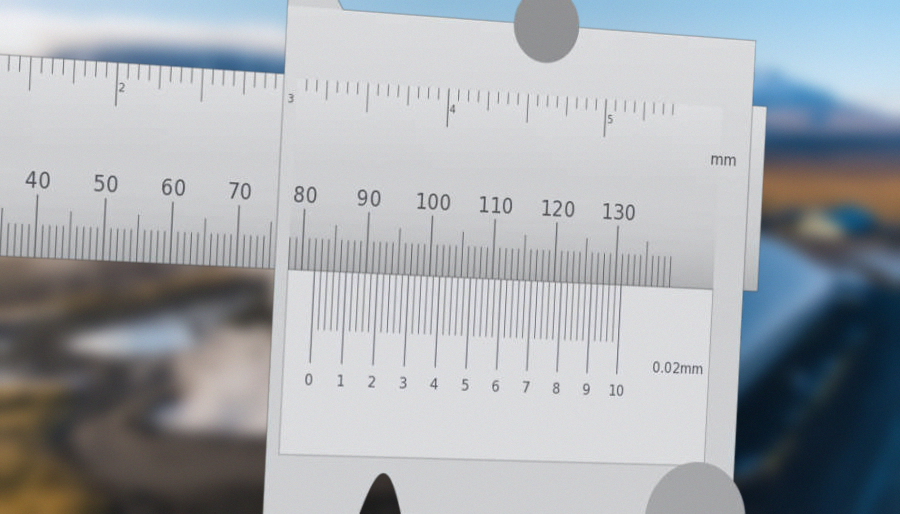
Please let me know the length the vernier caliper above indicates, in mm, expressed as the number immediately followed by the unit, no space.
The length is 82.0mm
